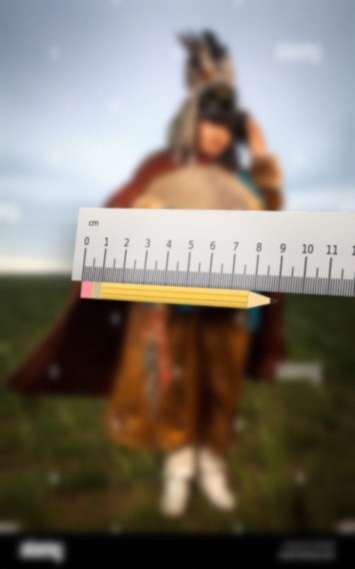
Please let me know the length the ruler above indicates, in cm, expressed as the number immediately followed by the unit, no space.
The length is 9cm
